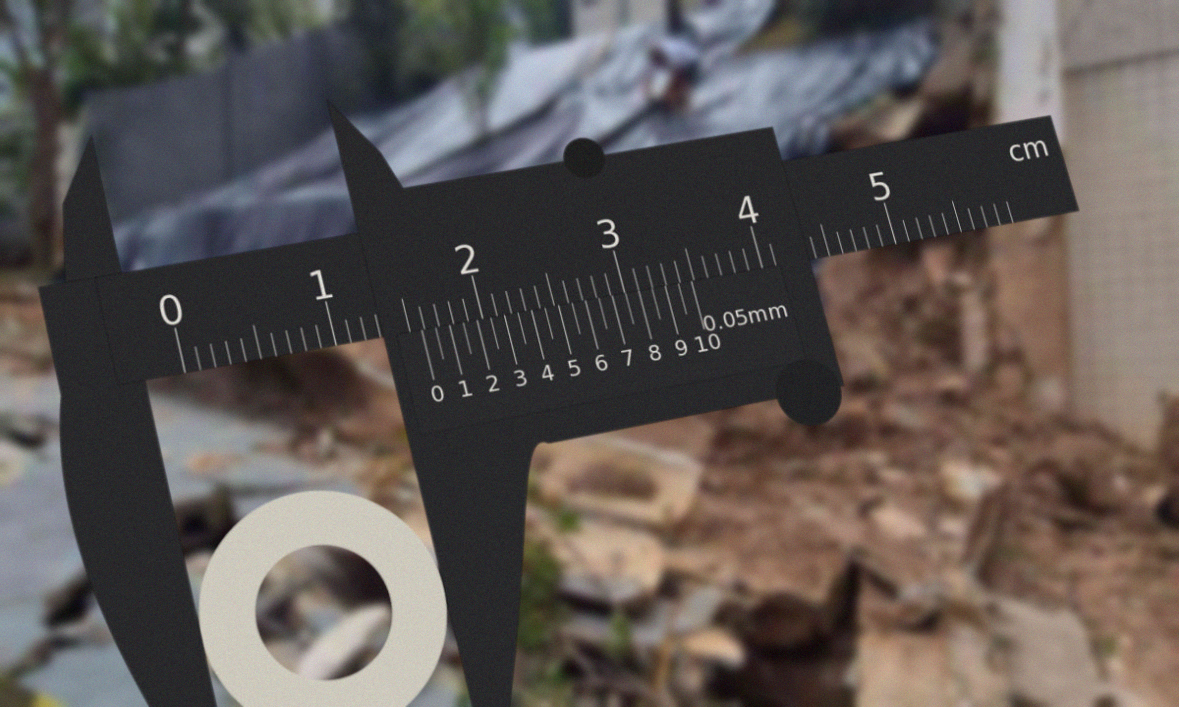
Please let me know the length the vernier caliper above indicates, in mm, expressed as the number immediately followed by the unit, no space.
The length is 15.8mm
